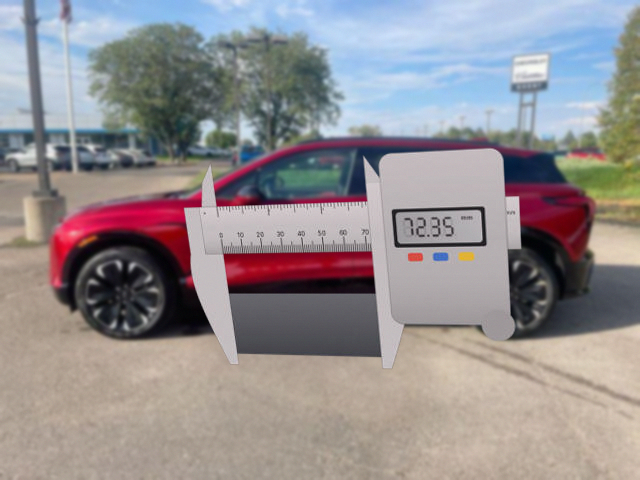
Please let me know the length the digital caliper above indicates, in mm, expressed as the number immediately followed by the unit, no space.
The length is 72.35mm
